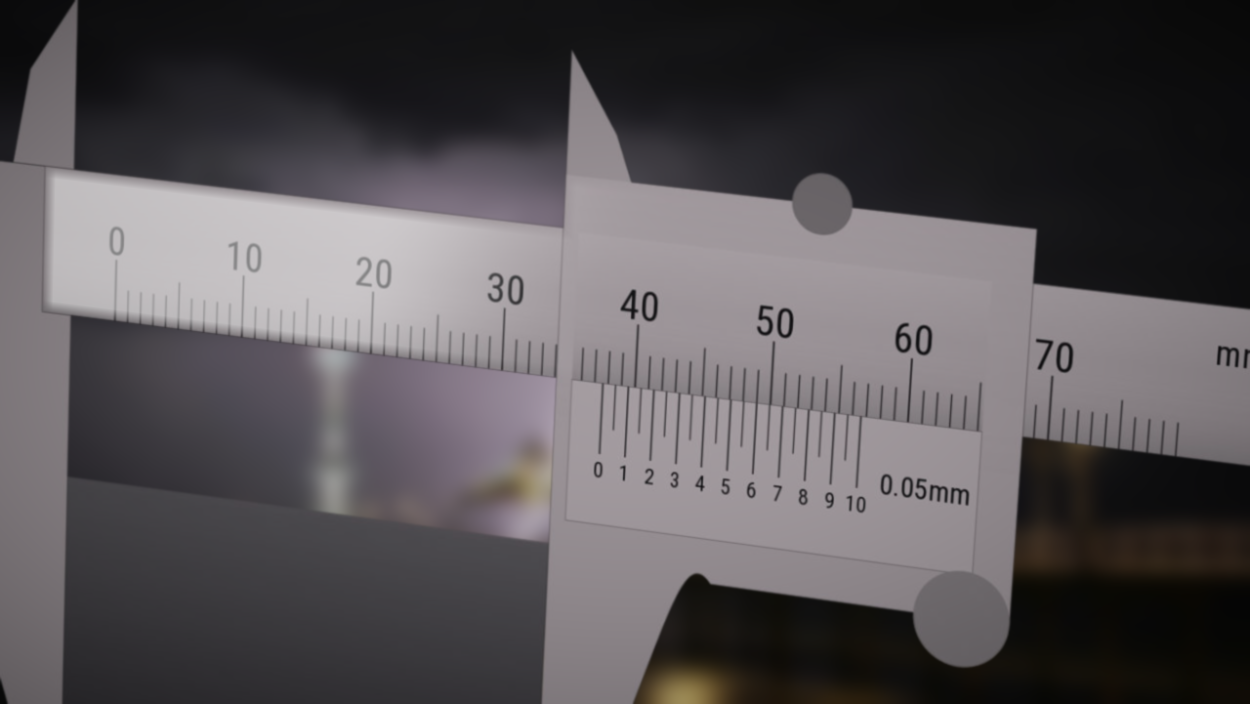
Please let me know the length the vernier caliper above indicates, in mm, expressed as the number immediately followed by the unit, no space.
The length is 37.6mm
